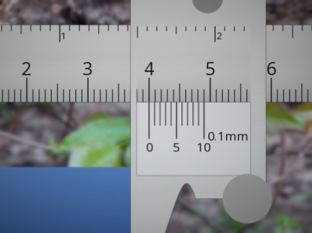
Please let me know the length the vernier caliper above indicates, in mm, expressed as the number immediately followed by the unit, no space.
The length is 40.0mm
